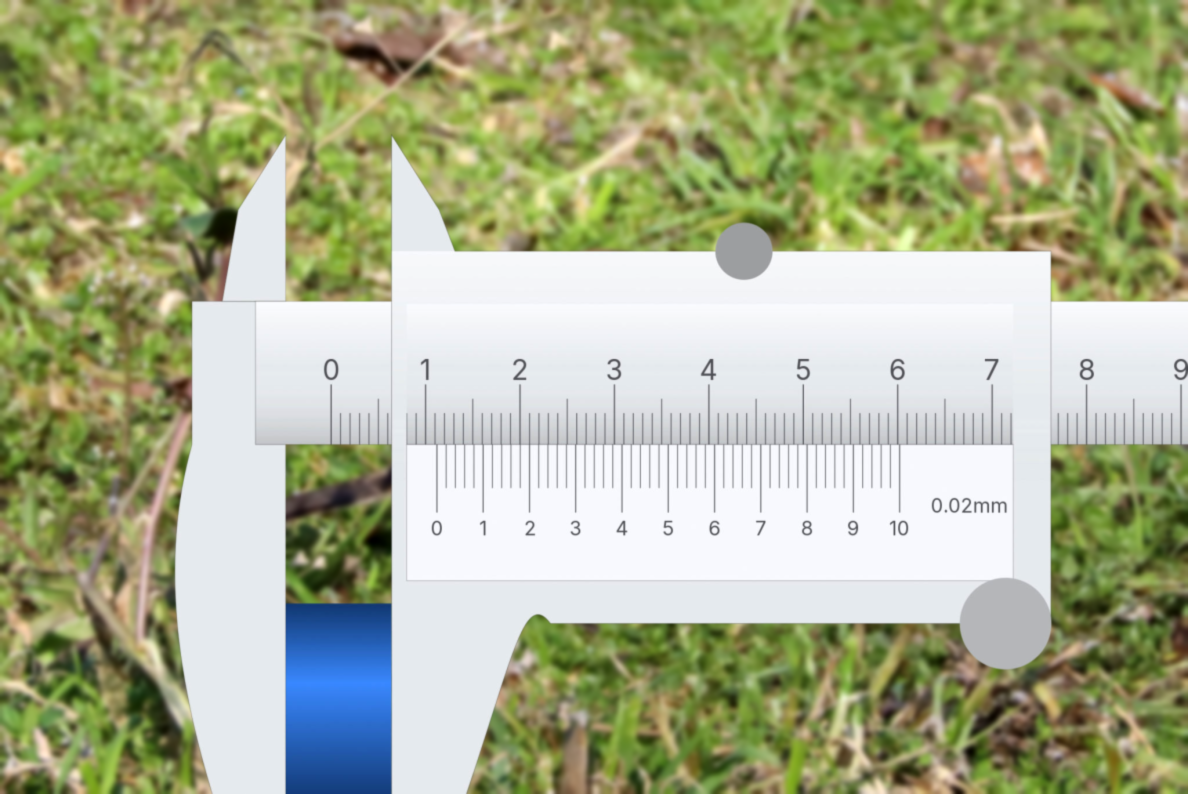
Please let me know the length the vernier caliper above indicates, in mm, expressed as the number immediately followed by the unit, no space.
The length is 11.2mm
